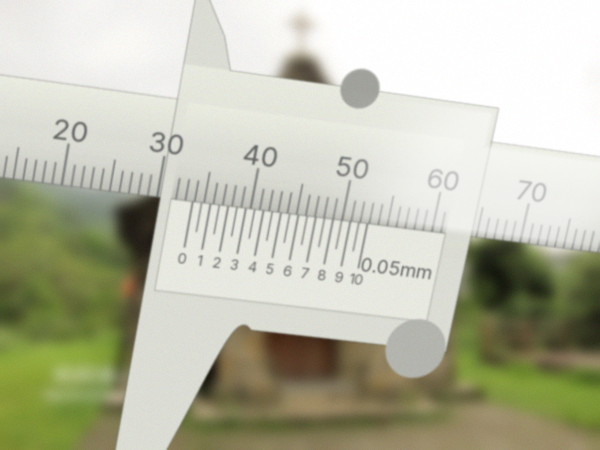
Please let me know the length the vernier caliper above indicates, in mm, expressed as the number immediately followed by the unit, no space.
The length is 33.8mm
